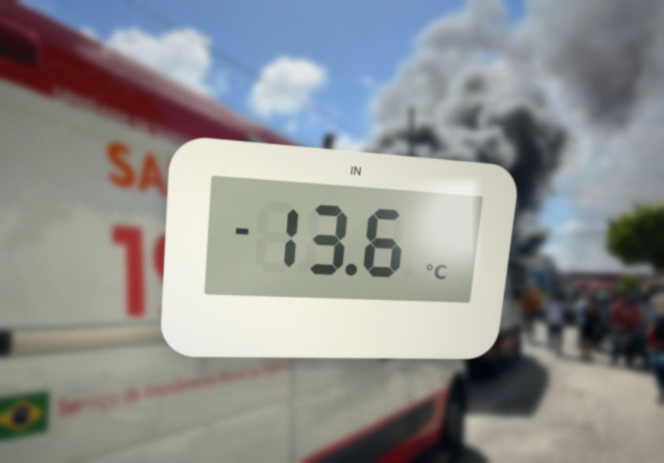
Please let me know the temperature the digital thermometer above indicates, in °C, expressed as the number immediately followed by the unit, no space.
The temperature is -13.6°C
